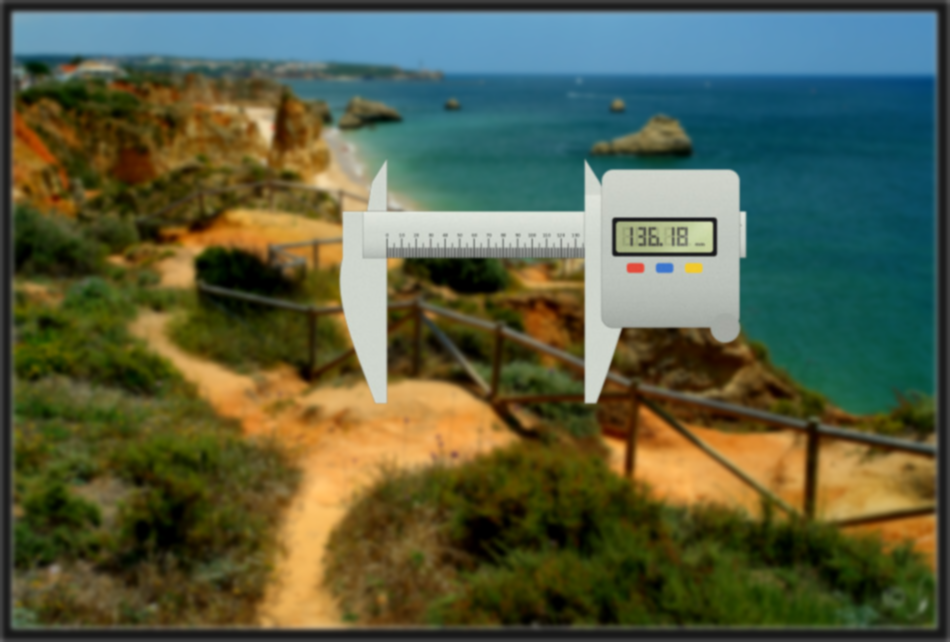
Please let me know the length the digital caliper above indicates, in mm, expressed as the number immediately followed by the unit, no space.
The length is 136.18mm
